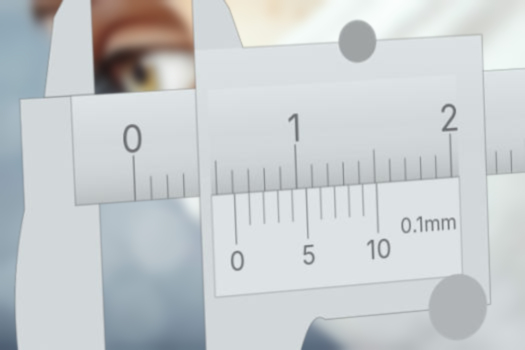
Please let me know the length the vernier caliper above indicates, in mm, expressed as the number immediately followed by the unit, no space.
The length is 6.1mm
